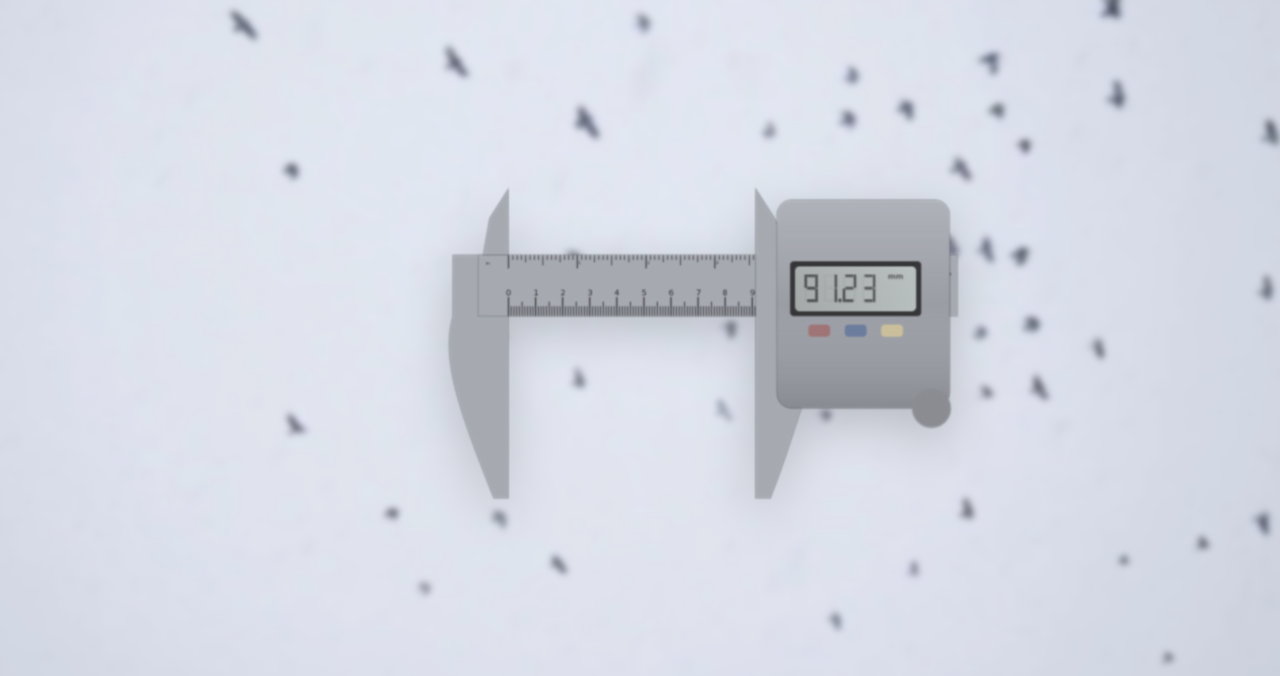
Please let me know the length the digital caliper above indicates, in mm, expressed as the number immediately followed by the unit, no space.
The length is 91.23mm
